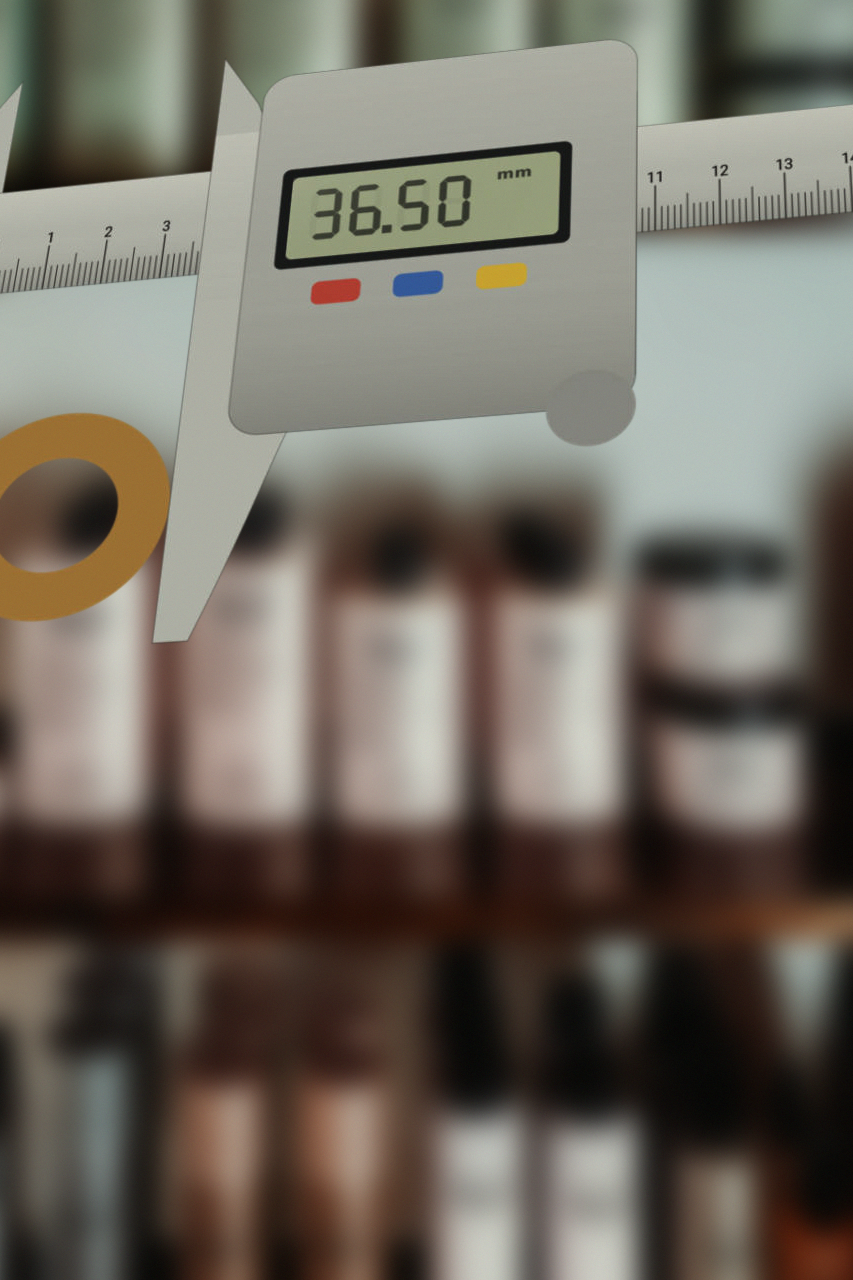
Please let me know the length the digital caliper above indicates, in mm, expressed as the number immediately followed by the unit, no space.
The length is 36.50mm
